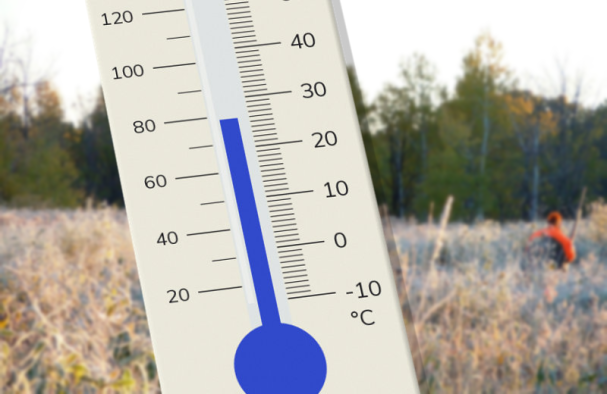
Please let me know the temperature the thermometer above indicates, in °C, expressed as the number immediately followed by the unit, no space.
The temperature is 26°C
